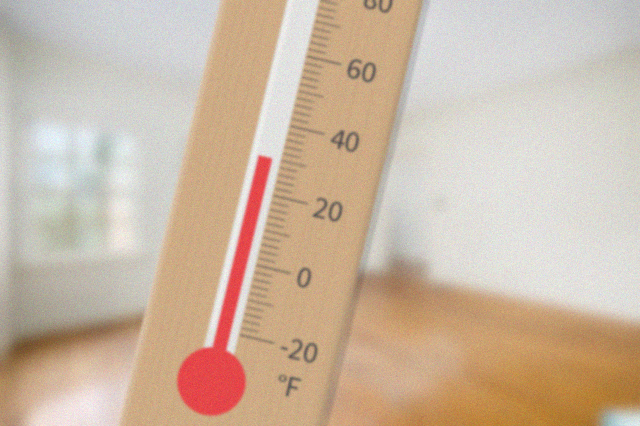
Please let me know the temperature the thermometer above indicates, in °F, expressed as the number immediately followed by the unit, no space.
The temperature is 30°F
